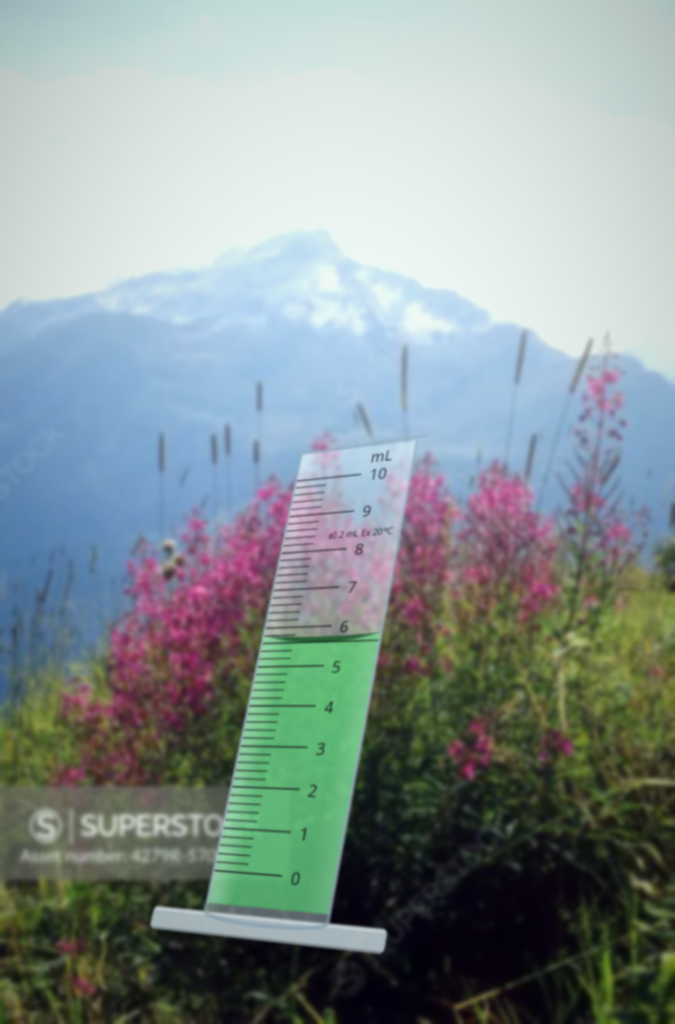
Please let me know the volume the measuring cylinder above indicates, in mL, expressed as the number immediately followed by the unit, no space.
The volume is 5.6mL
